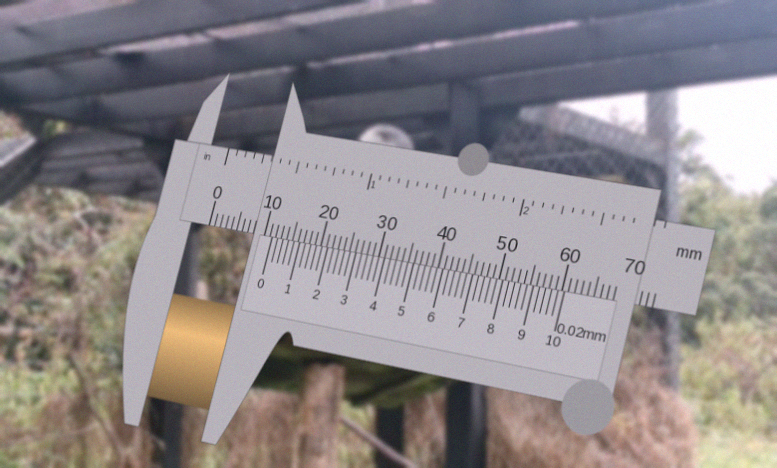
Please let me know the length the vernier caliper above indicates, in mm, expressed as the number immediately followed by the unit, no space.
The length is 11.4mm
